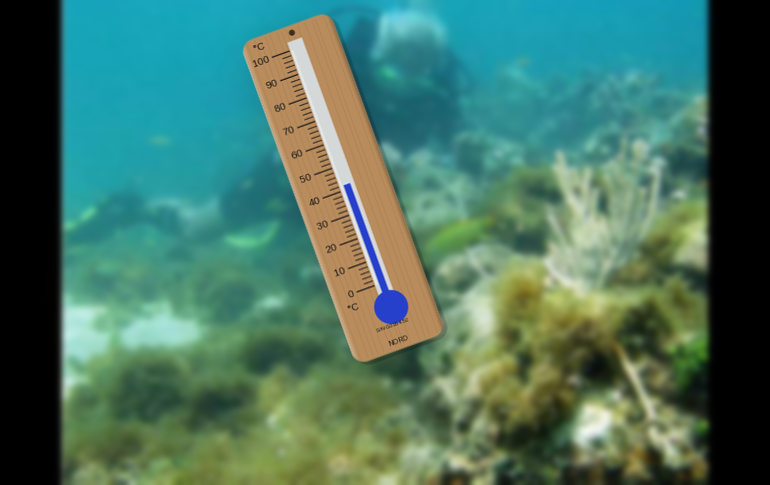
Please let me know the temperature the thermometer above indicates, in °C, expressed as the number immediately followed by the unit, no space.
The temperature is 42°C
